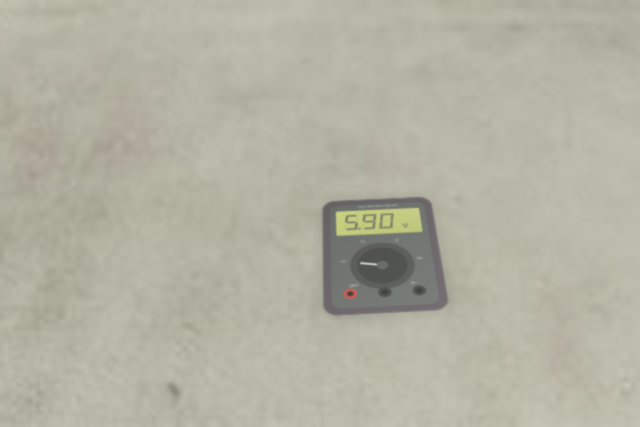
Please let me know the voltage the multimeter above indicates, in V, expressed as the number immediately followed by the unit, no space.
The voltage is 5.90V
